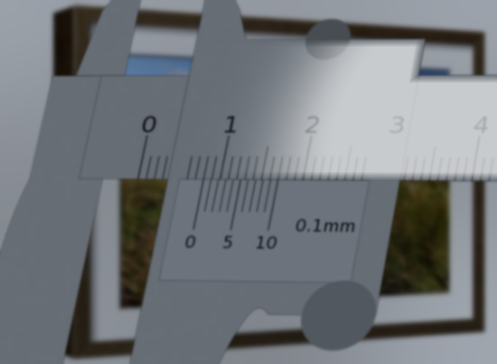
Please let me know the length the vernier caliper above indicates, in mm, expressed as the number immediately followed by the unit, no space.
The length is 8.0mm
